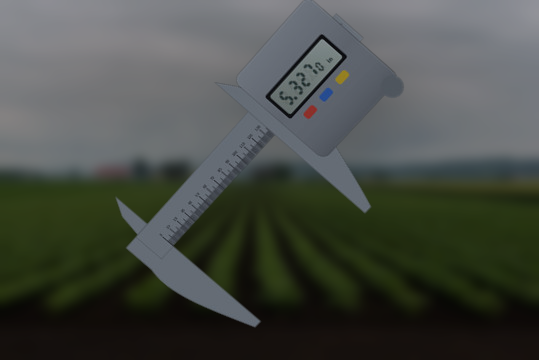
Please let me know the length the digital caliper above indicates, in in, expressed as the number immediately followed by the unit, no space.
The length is 5.3270in
